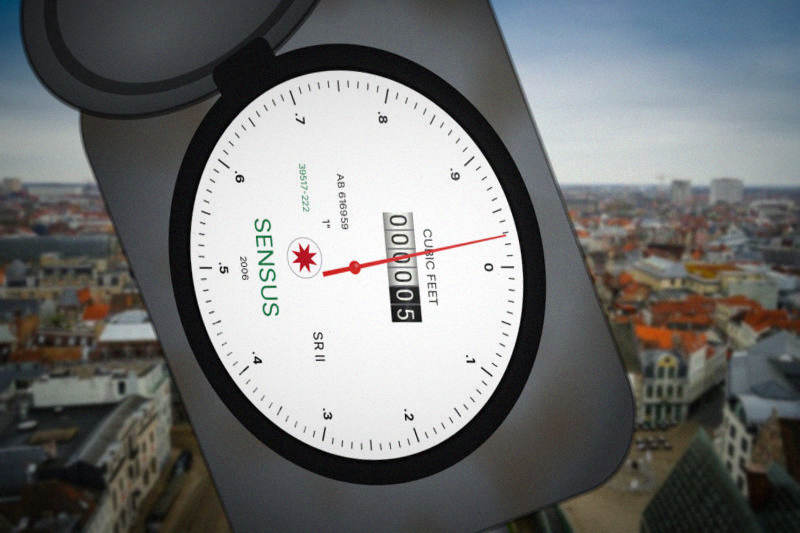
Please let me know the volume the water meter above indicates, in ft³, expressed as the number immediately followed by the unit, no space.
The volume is 4.97ft³
